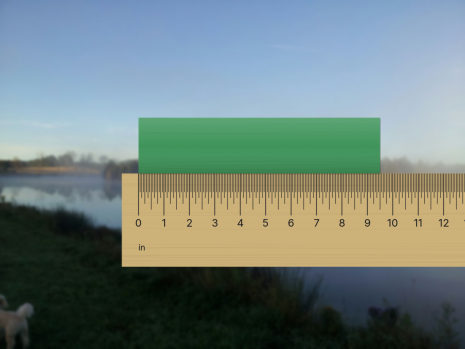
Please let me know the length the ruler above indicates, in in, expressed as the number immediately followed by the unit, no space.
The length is 9.5in
